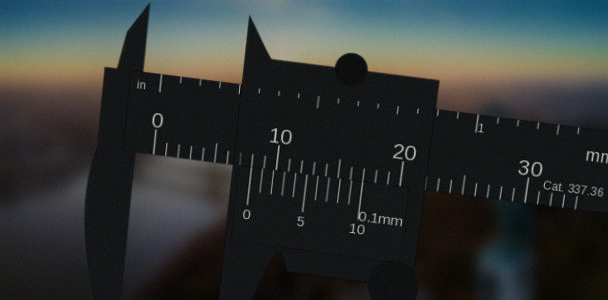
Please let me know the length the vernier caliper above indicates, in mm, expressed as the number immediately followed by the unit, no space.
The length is 8.0mm
